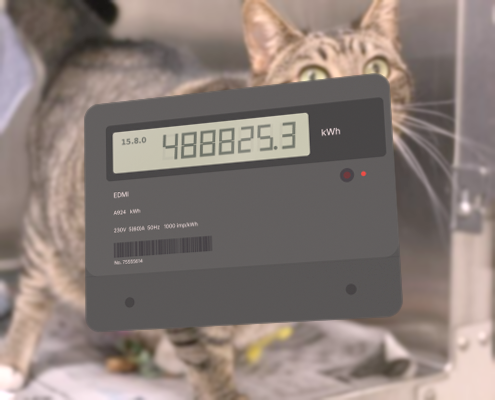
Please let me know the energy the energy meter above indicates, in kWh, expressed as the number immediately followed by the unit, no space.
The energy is 488825.3kWh
